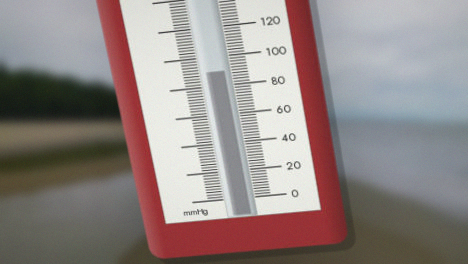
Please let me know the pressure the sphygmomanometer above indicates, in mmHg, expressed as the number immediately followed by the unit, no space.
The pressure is 90mmHg
